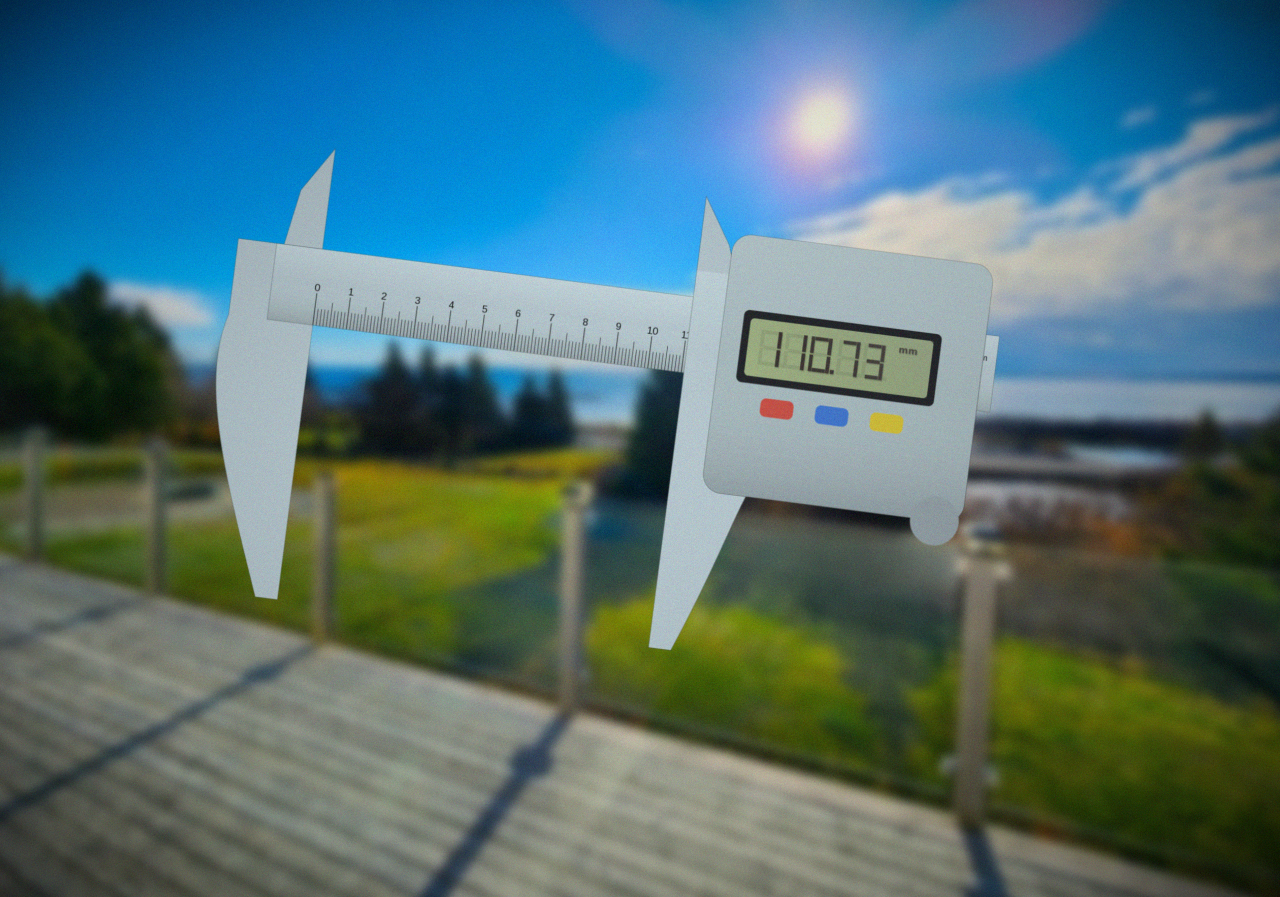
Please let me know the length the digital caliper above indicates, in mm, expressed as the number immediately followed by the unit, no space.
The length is 110.73mm
